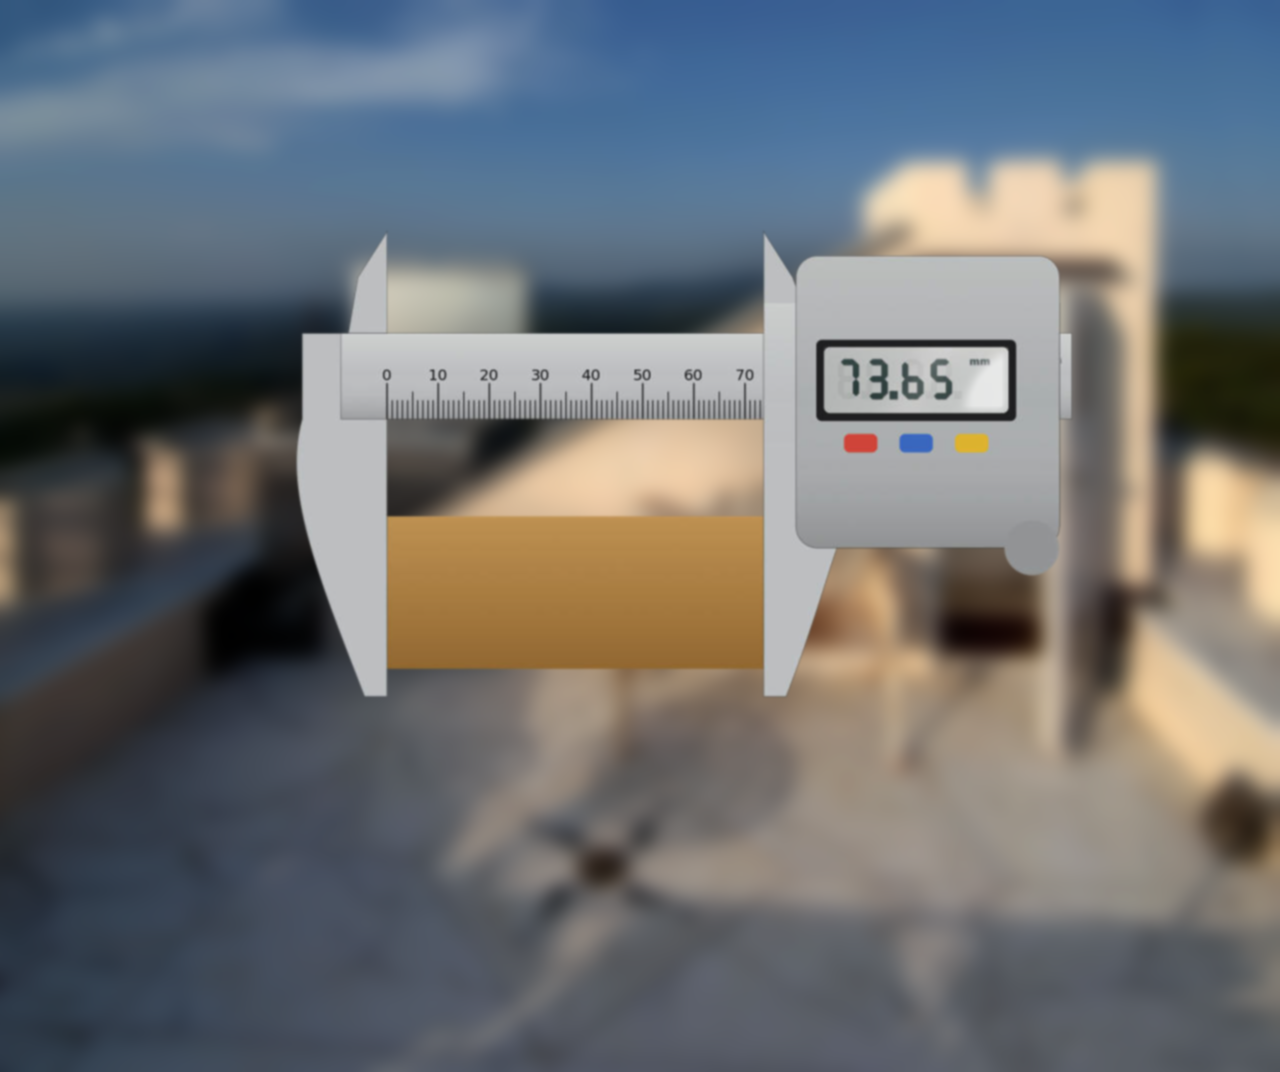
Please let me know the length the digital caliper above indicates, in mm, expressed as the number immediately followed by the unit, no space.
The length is 73.65mm
